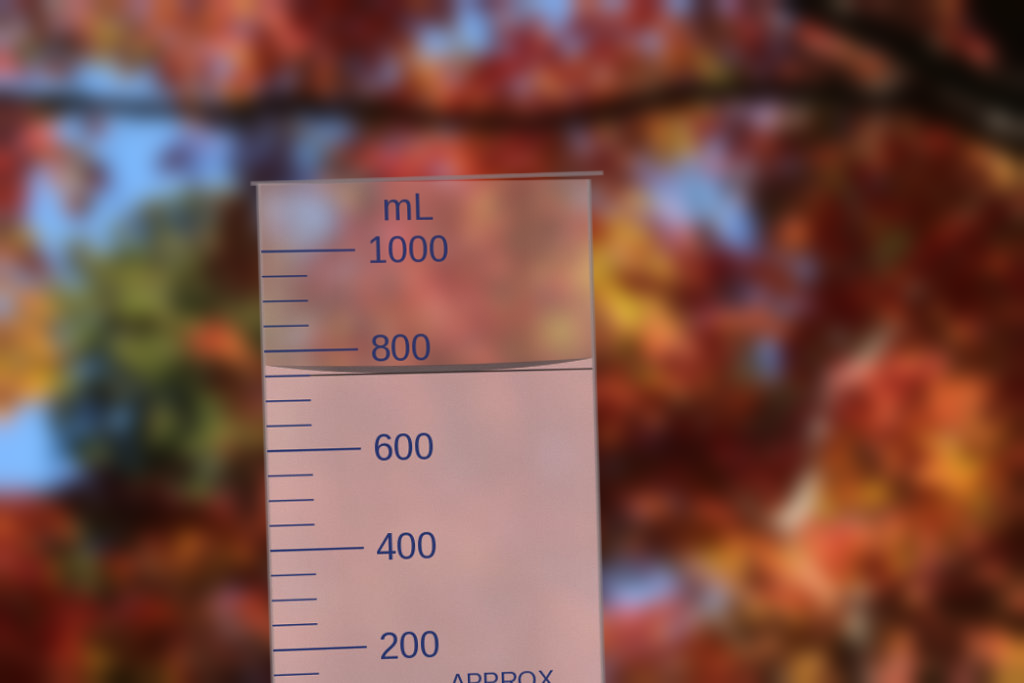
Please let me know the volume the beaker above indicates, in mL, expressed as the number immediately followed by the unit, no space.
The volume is 750mL
